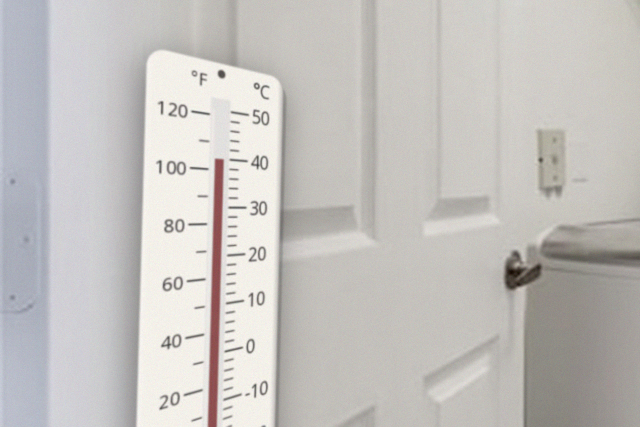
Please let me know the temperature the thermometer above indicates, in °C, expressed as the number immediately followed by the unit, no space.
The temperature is 40°C
